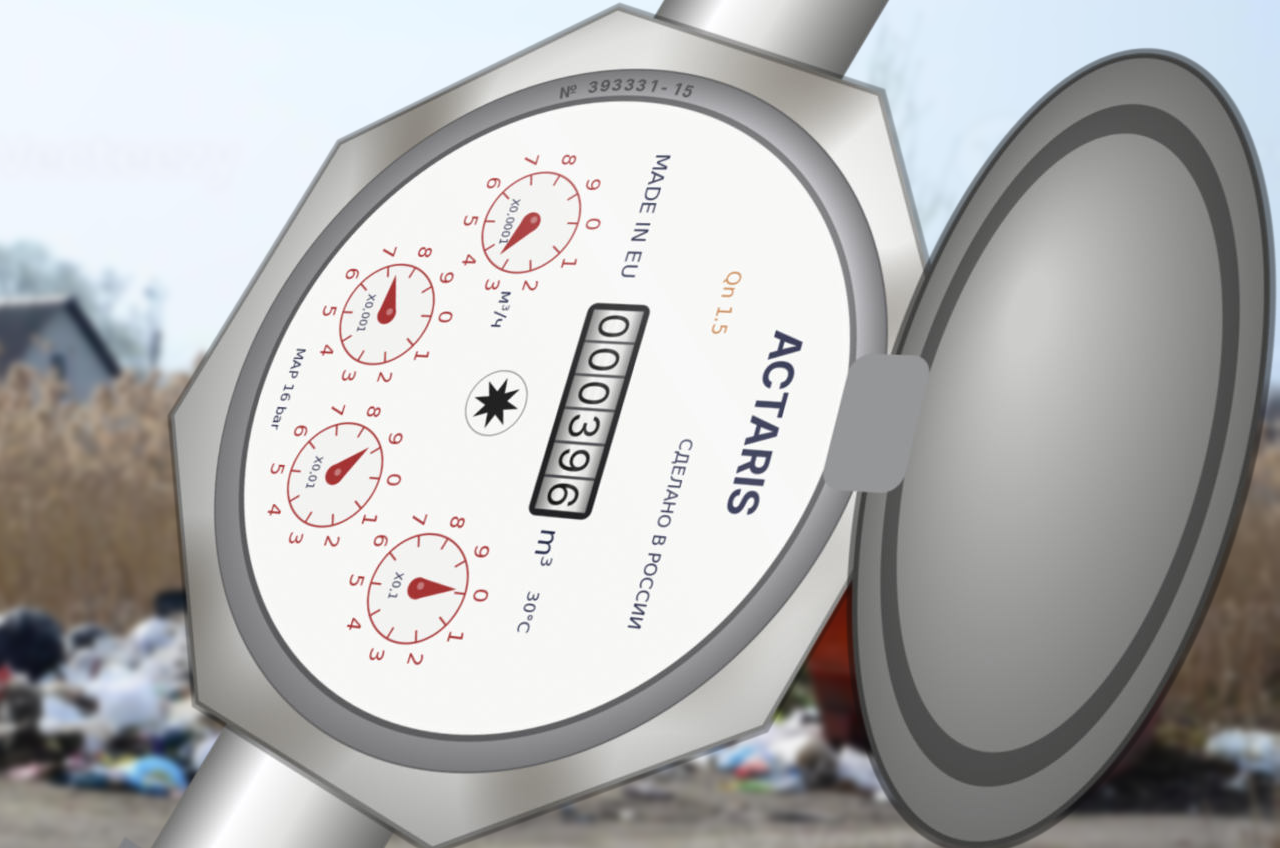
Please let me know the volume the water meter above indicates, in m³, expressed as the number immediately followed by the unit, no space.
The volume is 395.9873m³
